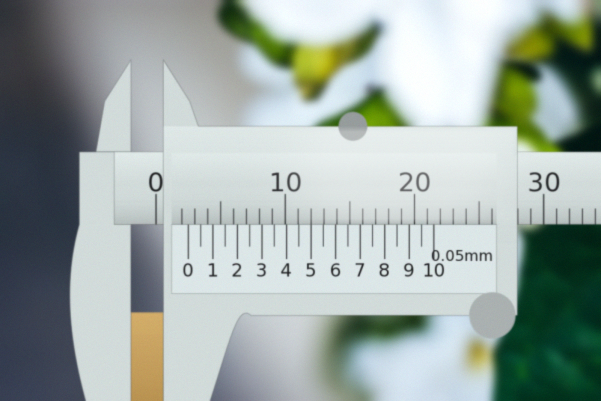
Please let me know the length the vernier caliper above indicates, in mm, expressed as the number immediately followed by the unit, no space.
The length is 2.5mm
